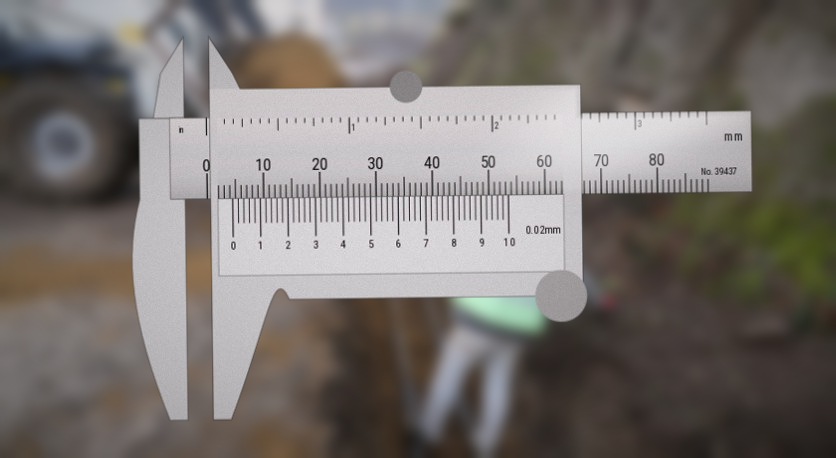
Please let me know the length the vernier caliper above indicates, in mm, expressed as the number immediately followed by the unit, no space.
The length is 4.5mm
